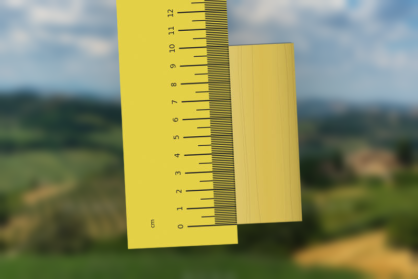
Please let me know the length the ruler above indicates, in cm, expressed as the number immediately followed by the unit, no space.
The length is 10cm
